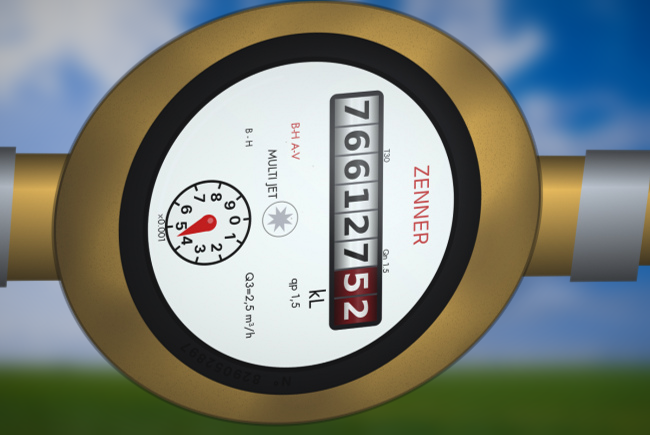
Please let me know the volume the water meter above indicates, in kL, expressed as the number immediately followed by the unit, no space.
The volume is 766127.524kL
